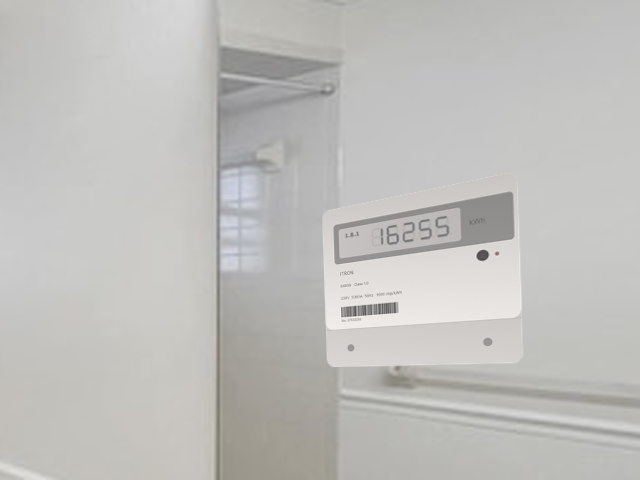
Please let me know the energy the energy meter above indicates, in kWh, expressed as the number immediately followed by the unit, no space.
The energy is 16255kWh
